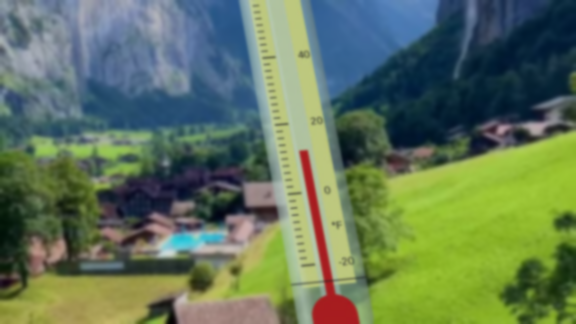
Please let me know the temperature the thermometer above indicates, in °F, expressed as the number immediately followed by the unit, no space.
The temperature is 12°F
